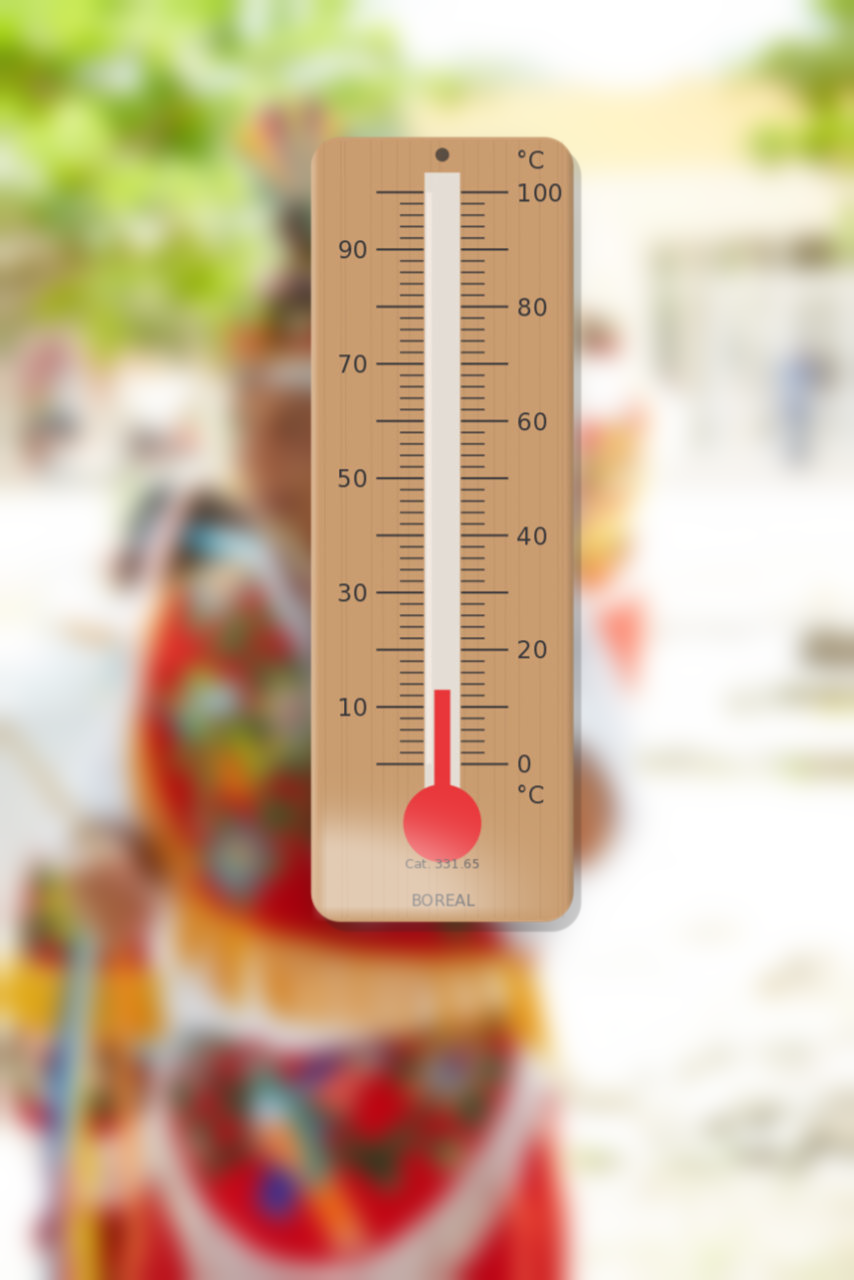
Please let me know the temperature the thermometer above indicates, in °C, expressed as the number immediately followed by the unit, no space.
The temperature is 13°C
